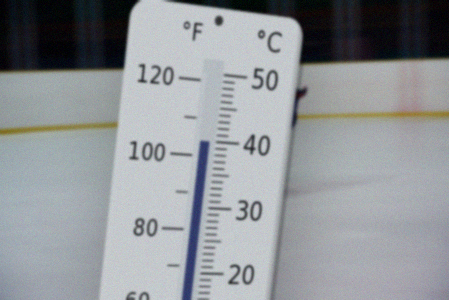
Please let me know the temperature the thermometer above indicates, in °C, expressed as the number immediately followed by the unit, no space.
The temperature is 40°C
